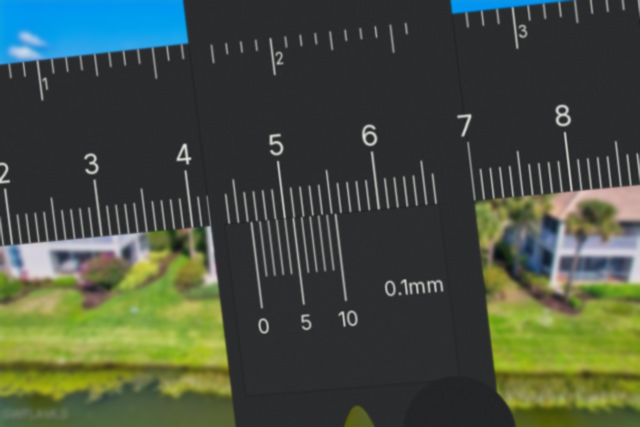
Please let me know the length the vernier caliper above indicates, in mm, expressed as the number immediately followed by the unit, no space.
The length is 46.4mm
